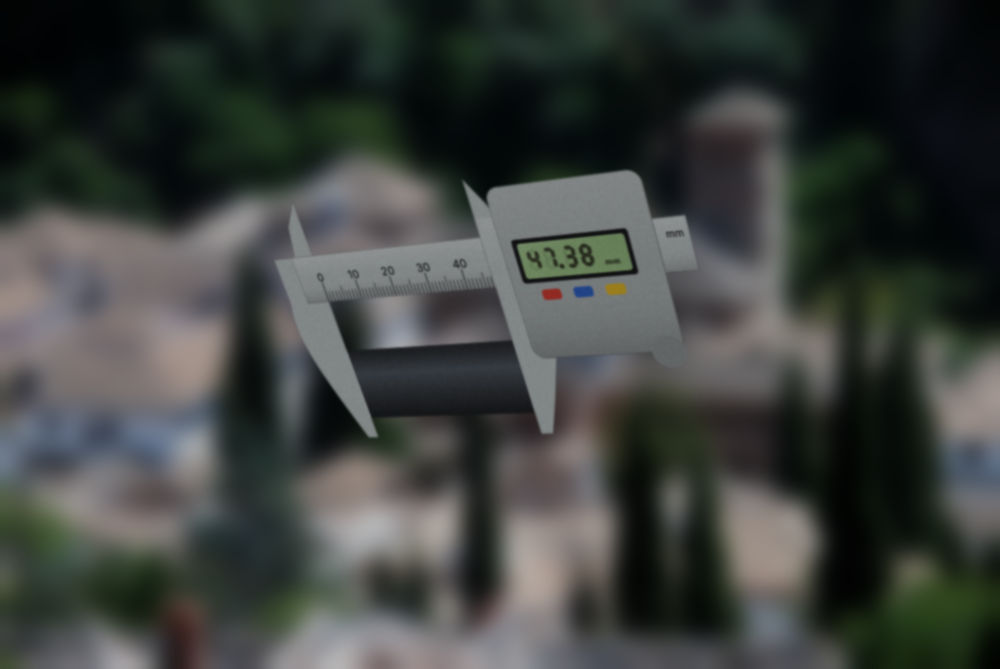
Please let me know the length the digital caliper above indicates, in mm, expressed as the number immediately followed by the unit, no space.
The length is 47.38mm
